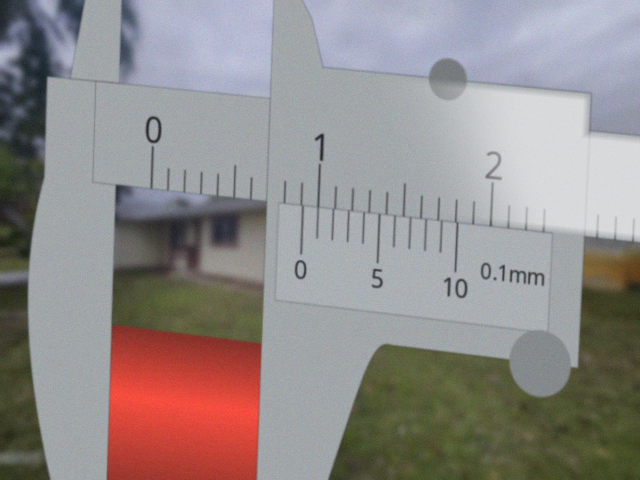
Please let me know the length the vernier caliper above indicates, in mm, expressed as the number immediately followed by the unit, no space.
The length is 9.1mm
